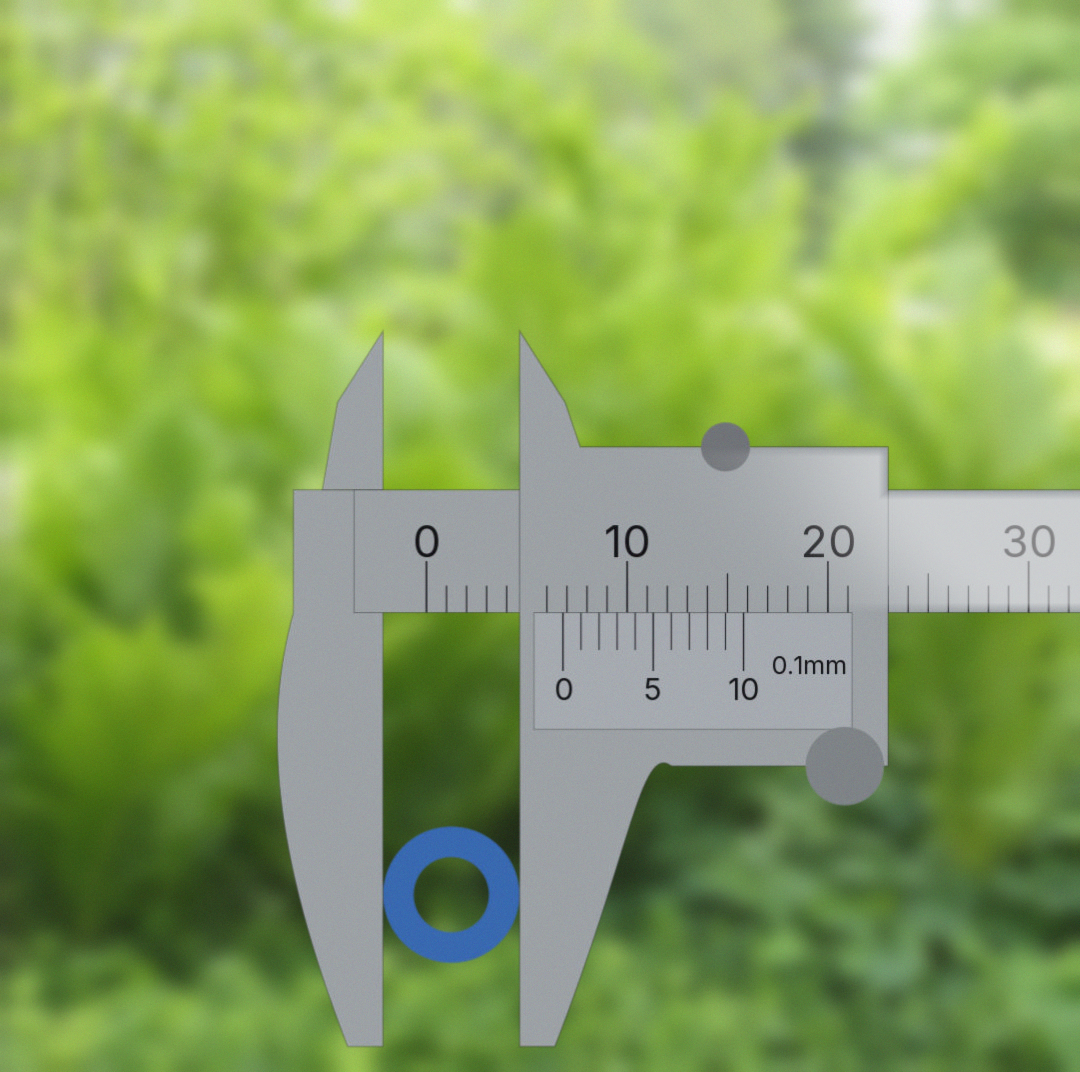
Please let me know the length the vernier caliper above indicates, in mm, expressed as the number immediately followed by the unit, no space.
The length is 6.8mm
